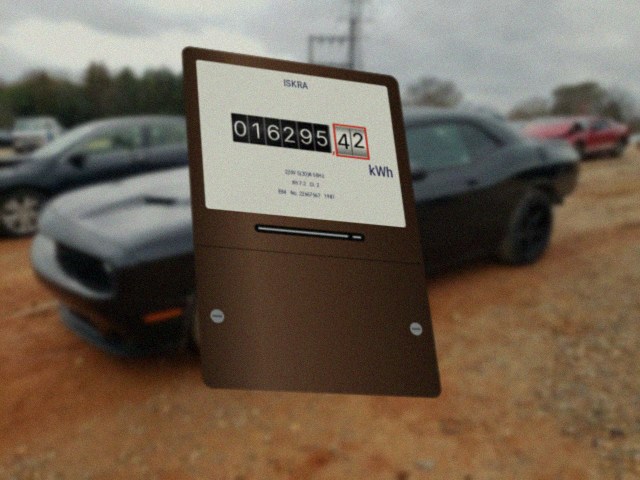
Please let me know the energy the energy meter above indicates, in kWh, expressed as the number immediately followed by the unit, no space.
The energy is 16295.42kWh
